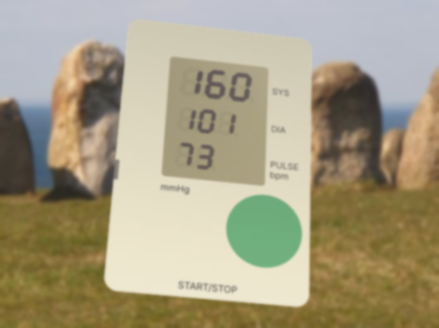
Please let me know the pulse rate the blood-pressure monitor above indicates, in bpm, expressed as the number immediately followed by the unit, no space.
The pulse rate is 73bpm
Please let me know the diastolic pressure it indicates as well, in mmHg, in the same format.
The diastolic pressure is 101mmHg
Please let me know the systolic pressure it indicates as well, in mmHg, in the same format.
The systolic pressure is 160mmHg
